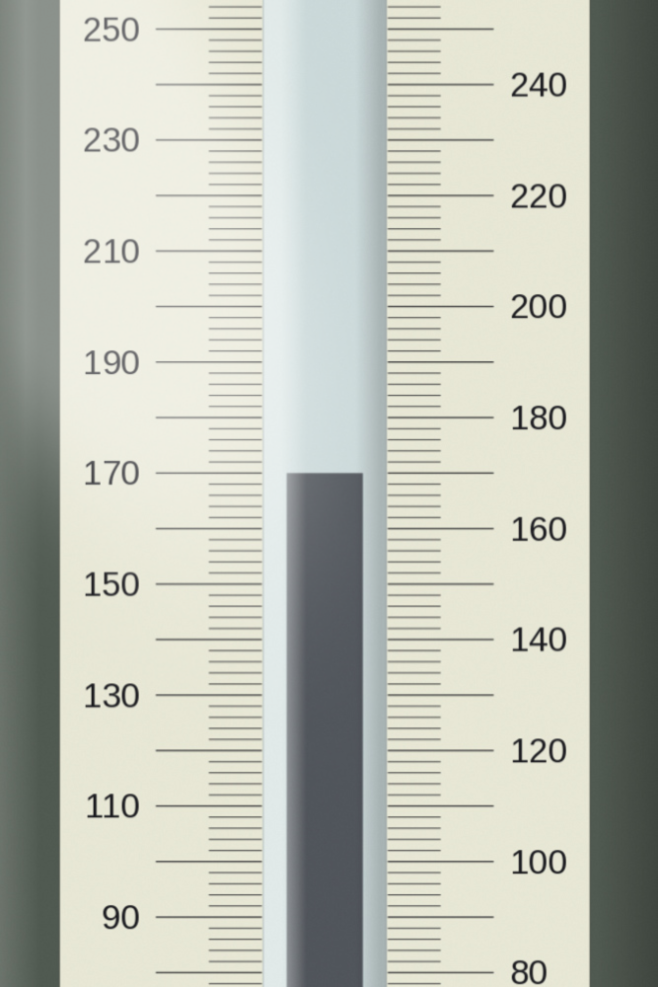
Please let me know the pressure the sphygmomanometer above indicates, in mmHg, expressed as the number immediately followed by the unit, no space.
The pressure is 170mmHg
